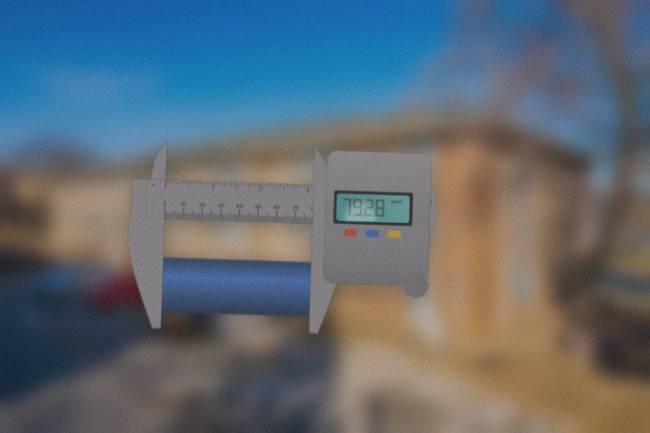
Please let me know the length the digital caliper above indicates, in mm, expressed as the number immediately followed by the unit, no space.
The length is 79.28mm
